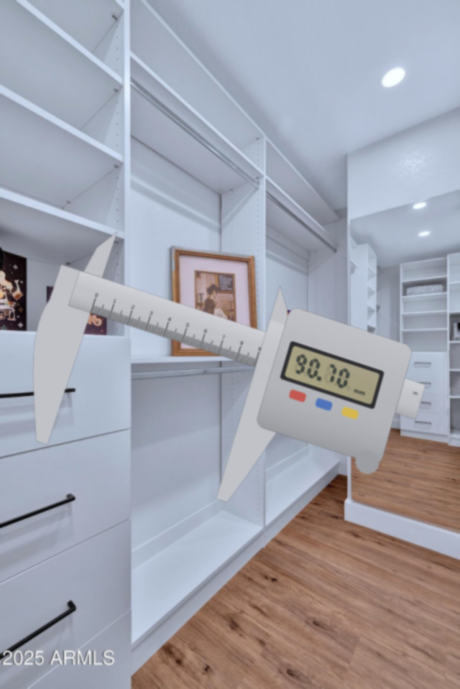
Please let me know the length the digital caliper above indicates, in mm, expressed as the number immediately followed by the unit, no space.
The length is 90.70mm
